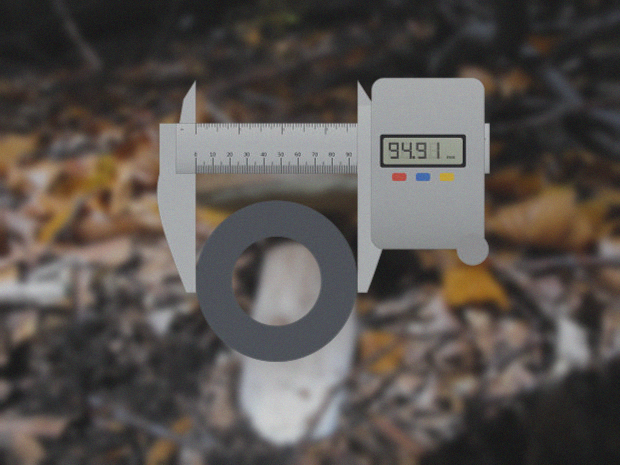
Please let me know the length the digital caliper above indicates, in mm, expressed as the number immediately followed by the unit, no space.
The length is 94.91mm
